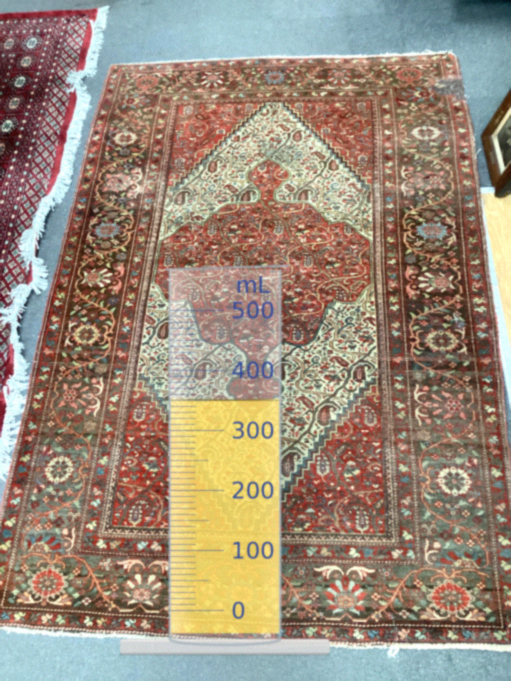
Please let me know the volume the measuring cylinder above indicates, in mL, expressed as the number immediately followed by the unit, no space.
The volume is 350mL
